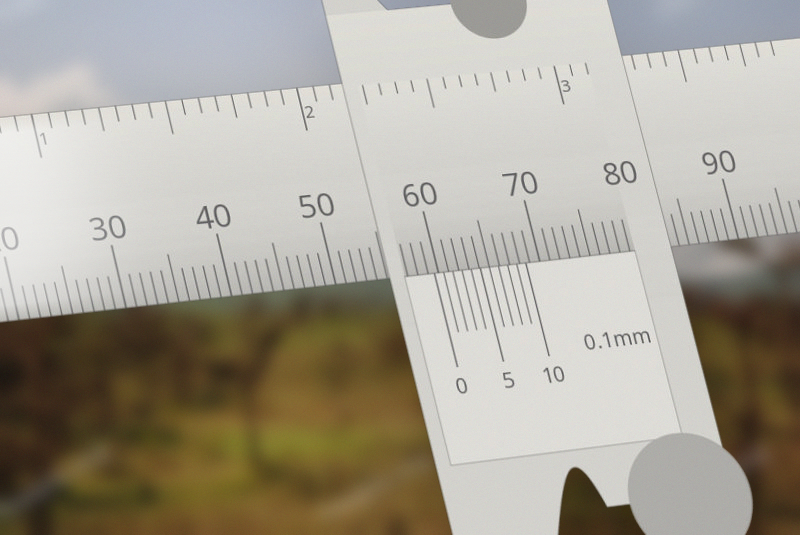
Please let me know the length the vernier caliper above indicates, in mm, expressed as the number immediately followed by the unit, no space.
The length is 59.6mm
